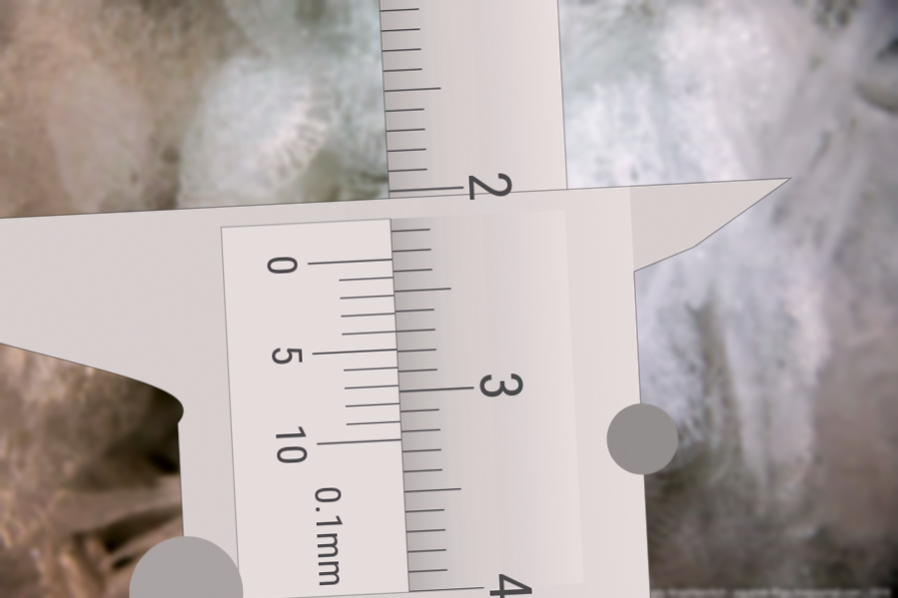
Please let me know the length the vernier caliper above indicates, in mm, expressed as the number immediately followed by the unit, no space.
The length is 23.4mm
